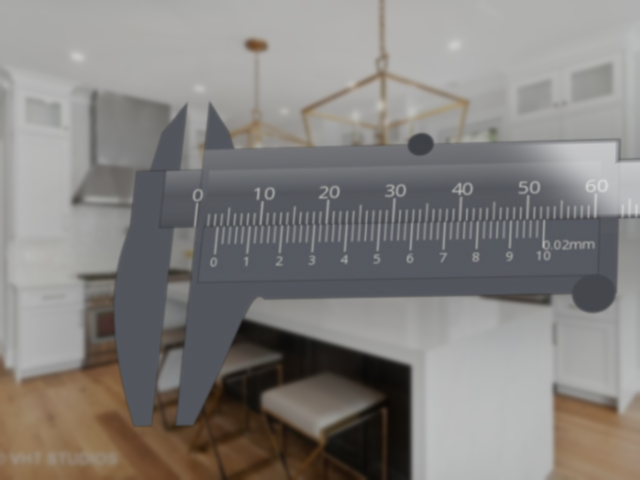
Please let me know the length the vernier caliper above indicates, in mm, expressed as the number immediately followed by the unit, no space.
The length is 3.5mm
